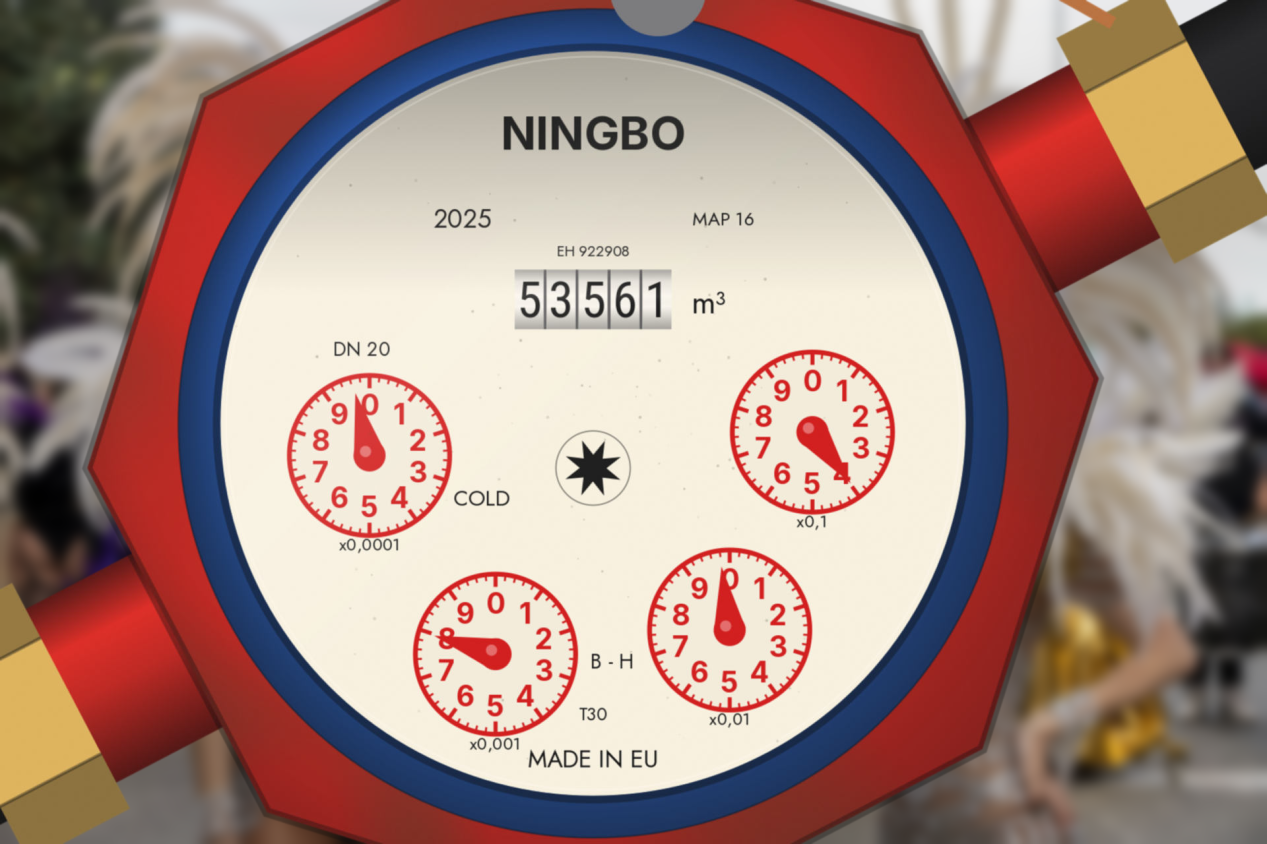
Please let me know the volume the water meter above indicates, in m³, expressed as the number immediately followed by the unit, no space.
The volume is 53561.3979m³
